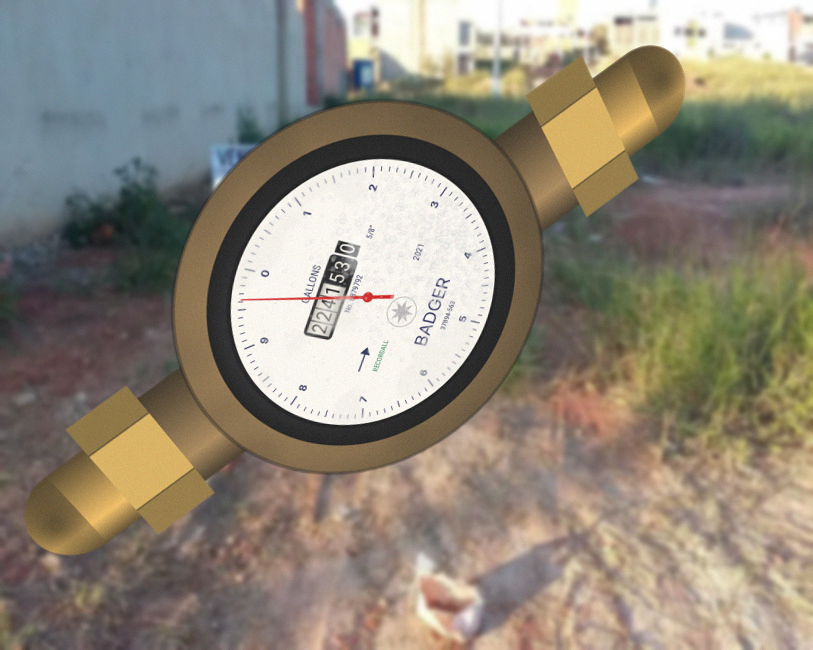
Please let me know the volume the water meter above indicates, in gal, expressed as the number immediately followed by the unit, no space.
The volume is 2241529.6gal
